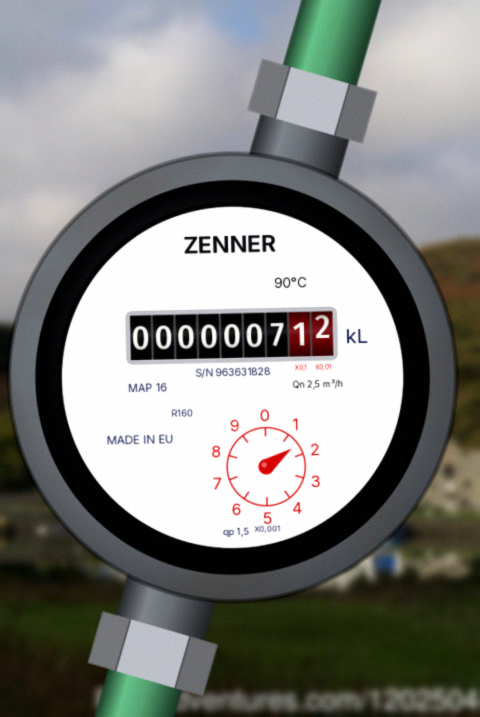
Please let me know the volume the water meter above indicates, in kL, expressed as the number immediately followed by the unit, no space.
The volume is 7.121kL
